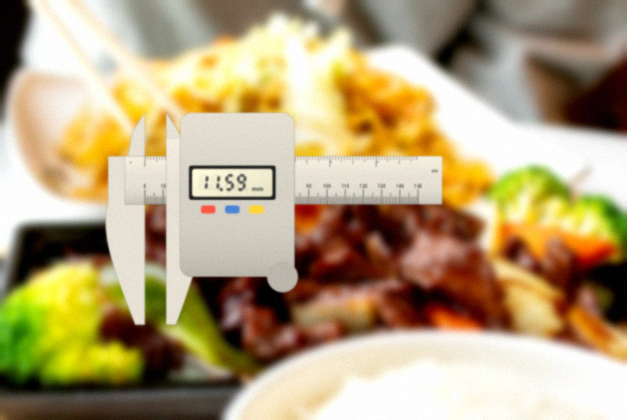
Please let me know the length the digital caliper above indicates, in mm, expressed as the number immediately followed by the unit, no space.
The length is 11.59mm
